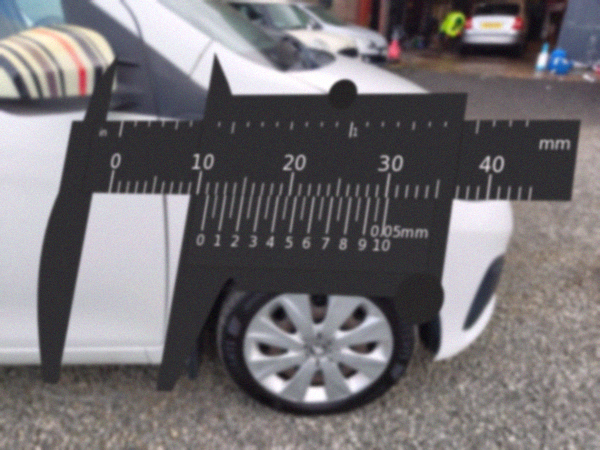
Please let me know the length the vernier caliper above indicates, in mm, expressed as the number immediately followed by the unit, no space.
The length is 11.2mm
